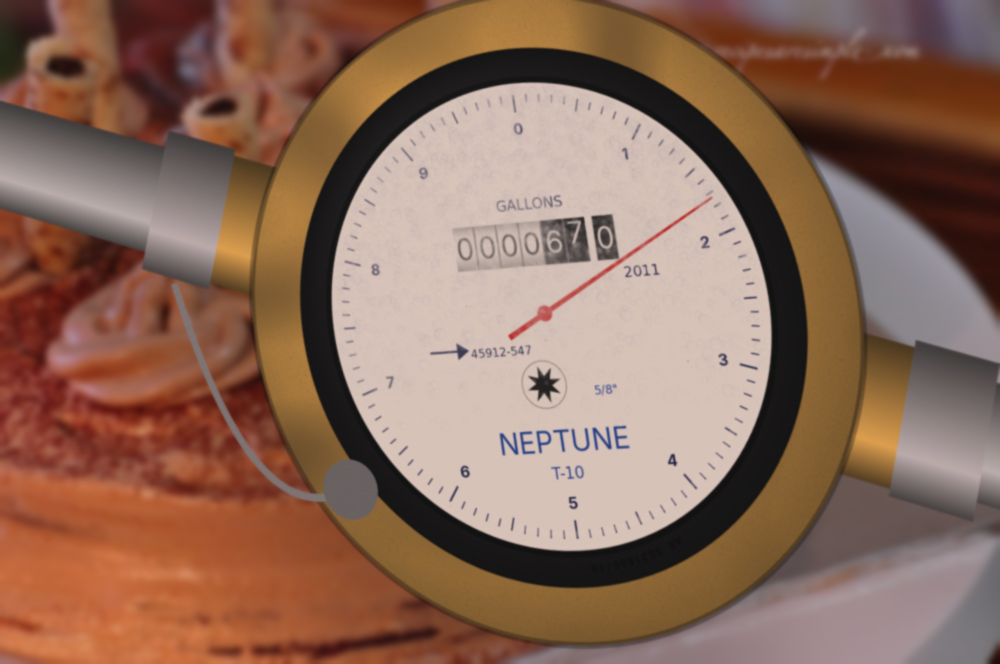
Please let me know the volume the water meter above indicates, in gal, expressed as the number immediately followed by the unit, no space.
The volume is 671.7gal
